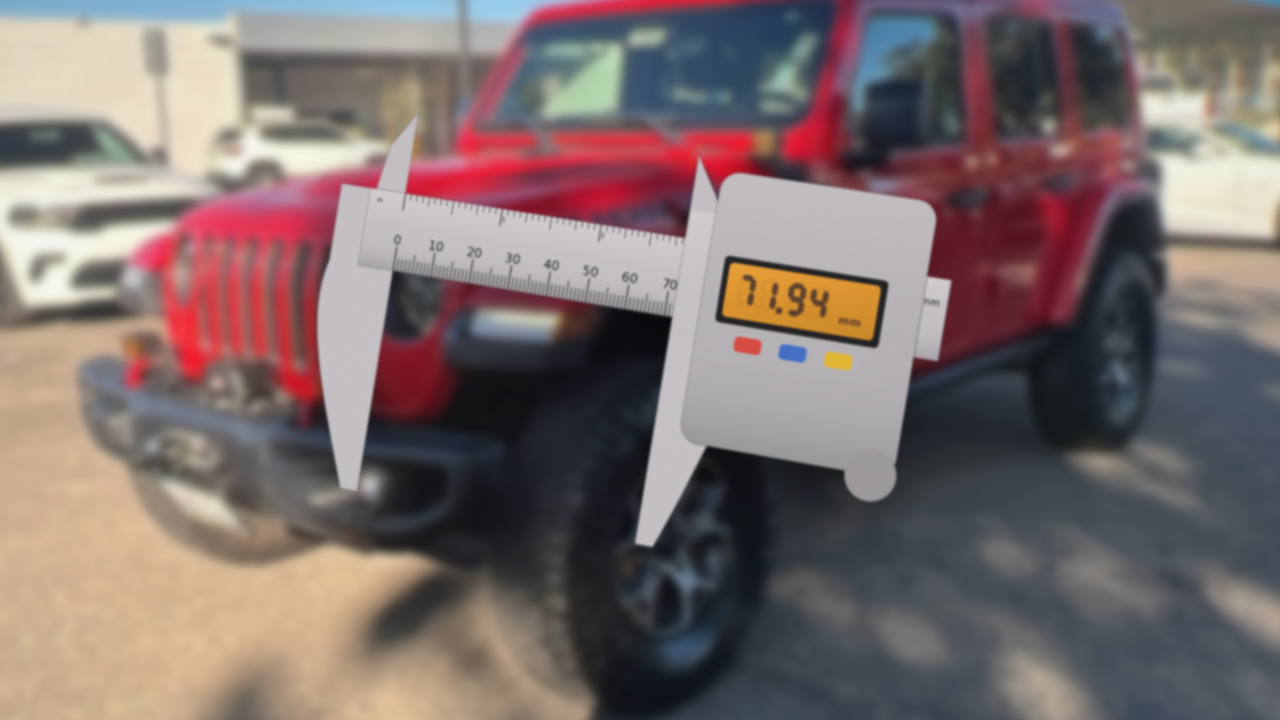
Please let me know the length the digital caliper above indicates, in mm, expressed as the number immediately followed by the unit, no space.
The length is 71.94mm
